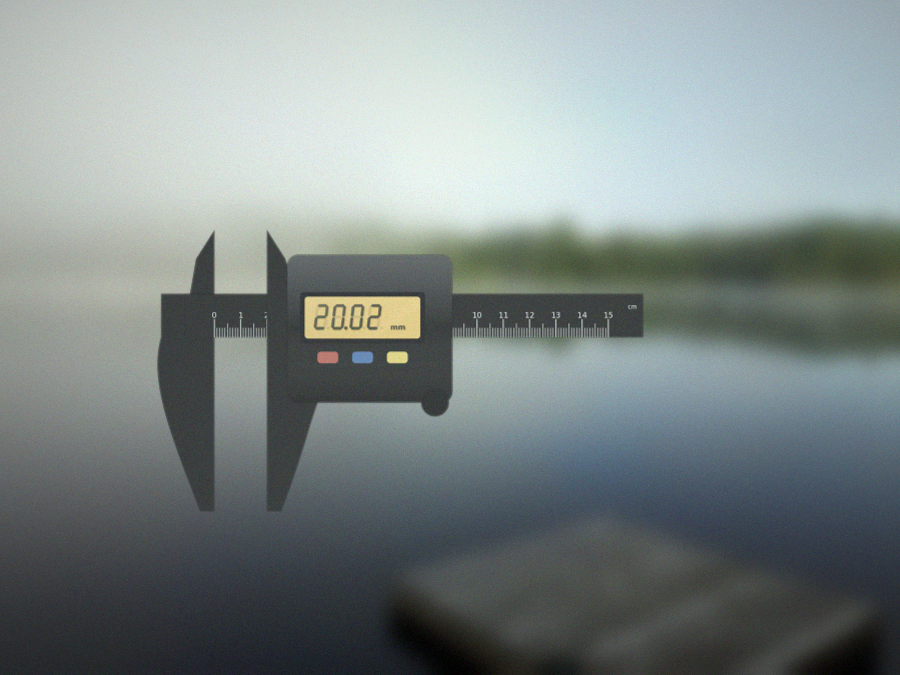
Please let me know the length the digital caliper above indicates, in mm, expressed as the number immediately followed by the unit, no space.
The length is 20.02mm
